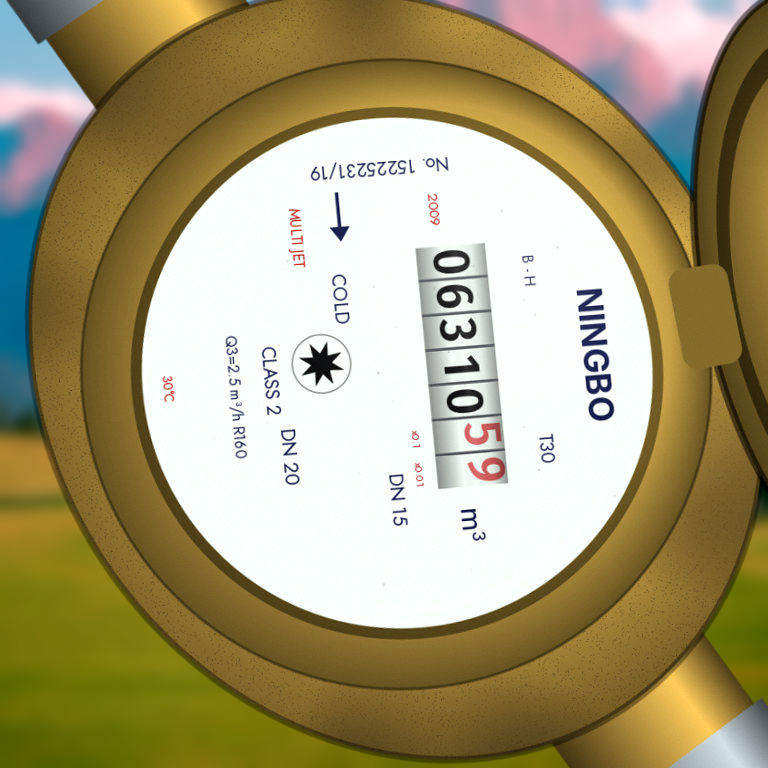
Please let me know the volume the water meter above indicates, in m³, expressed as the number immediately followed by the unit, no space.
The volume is 6310.59m³
